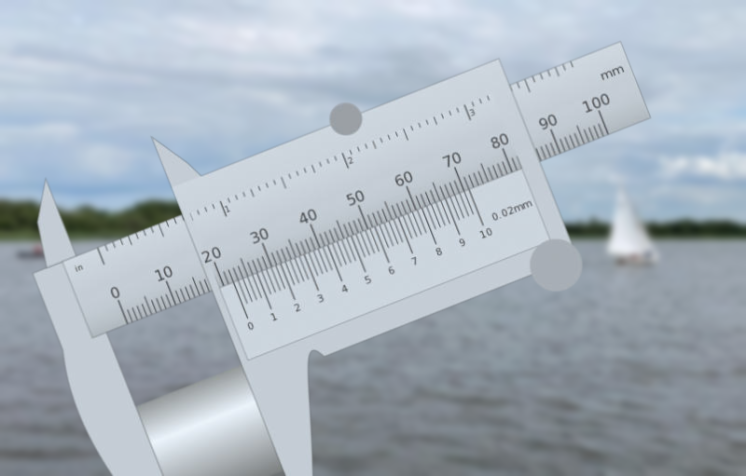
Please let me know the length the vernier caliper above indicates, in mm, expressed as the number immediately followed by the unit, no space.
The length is 22.0mm
